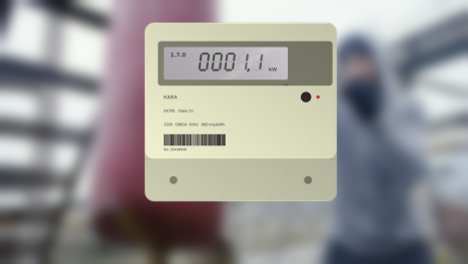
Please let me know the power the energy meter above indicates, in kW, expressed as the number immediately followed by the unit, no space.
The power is 1.1kW
